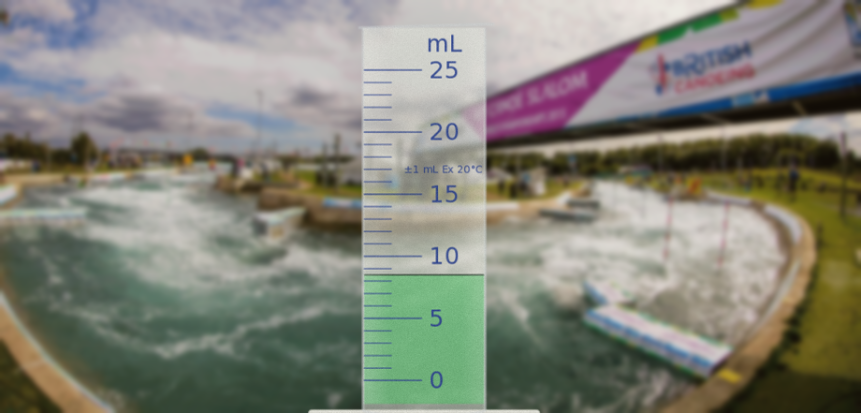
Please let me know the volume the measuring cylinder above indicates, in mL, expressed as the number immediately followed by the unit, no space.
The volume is 8.5mL
